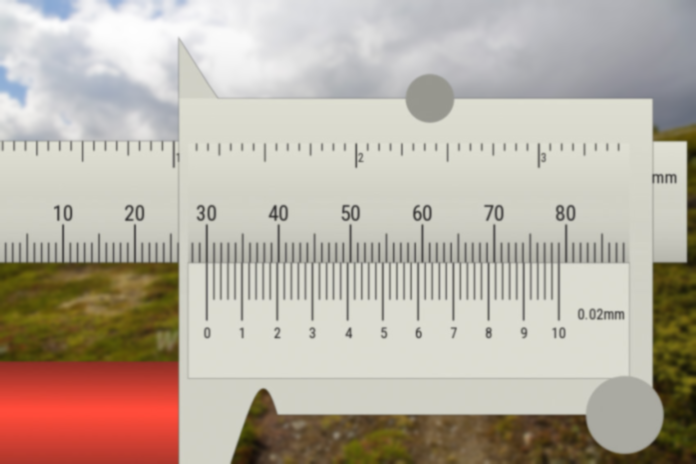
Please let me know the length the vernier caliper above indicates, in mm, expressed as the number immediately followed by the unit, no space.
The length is 30.0mm
